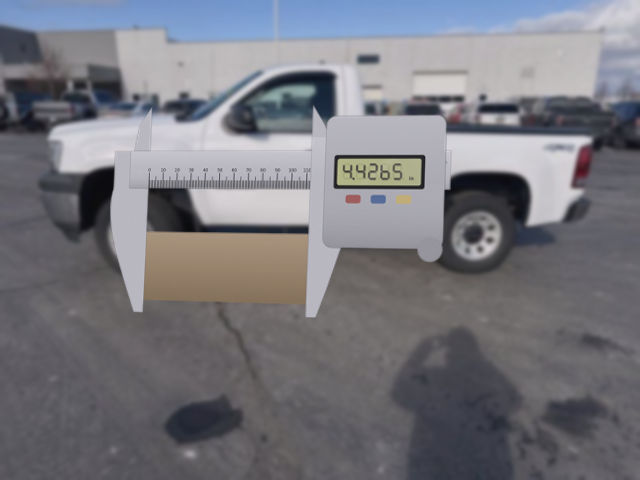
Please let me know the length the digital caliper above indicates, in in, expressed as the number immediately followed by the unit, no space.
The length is 4.4265in
